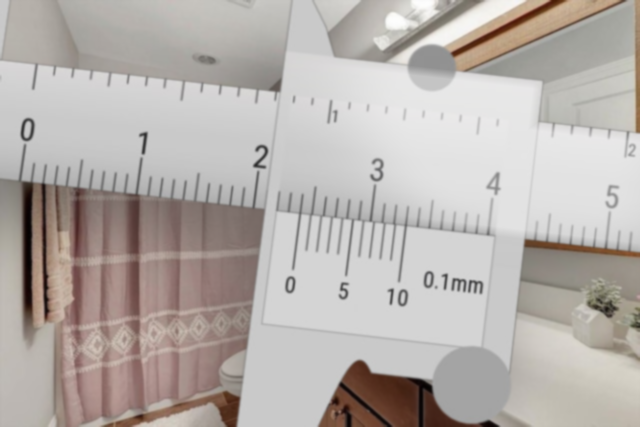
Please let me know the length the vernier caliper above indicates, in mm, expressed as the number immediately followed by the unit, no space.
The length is 24.0mm
